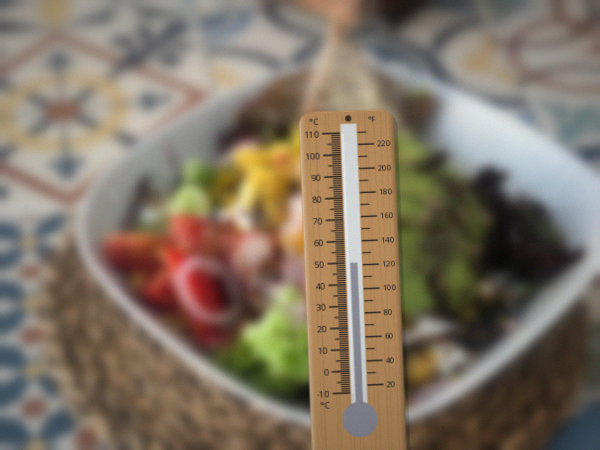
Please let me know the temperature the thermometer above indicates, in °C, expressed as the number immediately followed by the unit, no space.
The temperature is 50°C
